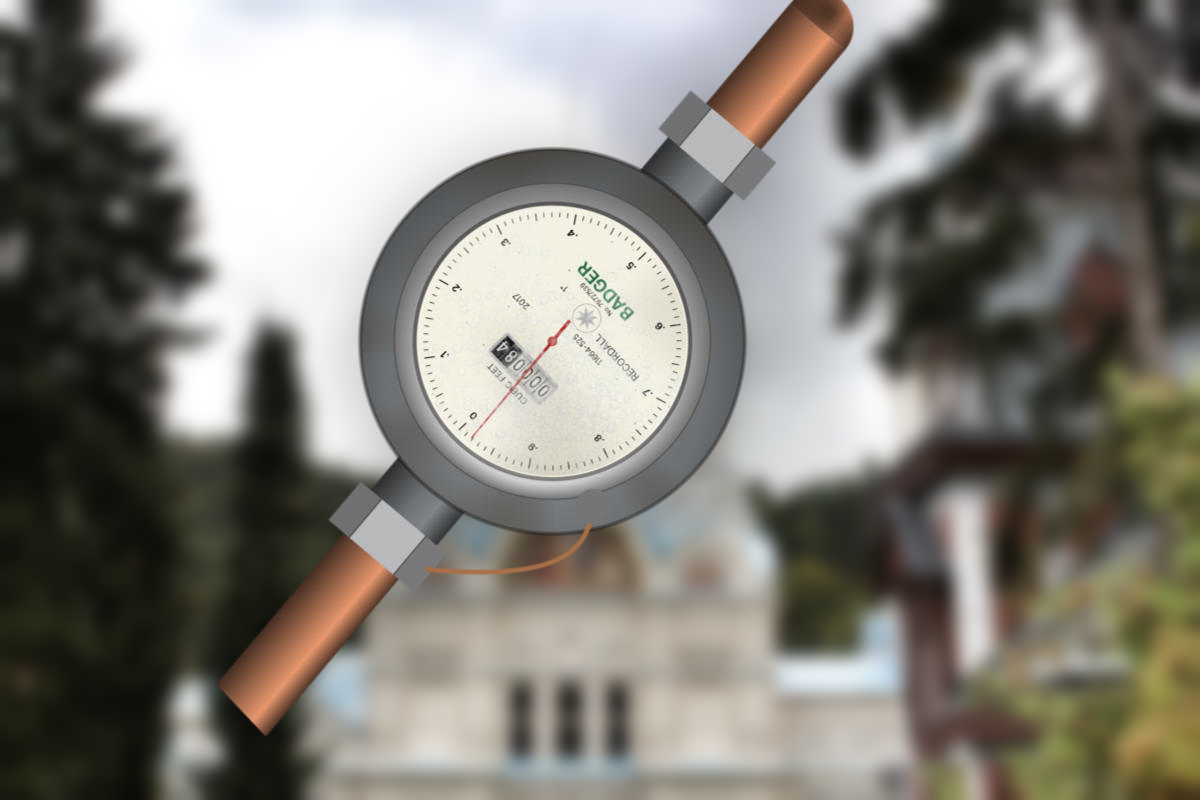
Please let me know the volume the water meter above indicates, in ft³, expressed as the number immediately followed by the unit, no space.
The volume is 83.98ft³
